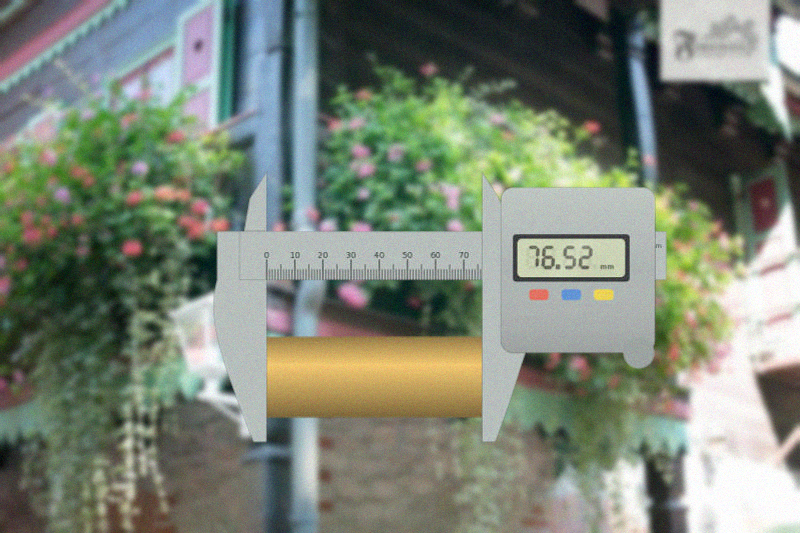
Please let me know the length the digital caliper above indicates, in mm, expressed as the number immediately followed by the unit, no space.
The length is 76.52mm
